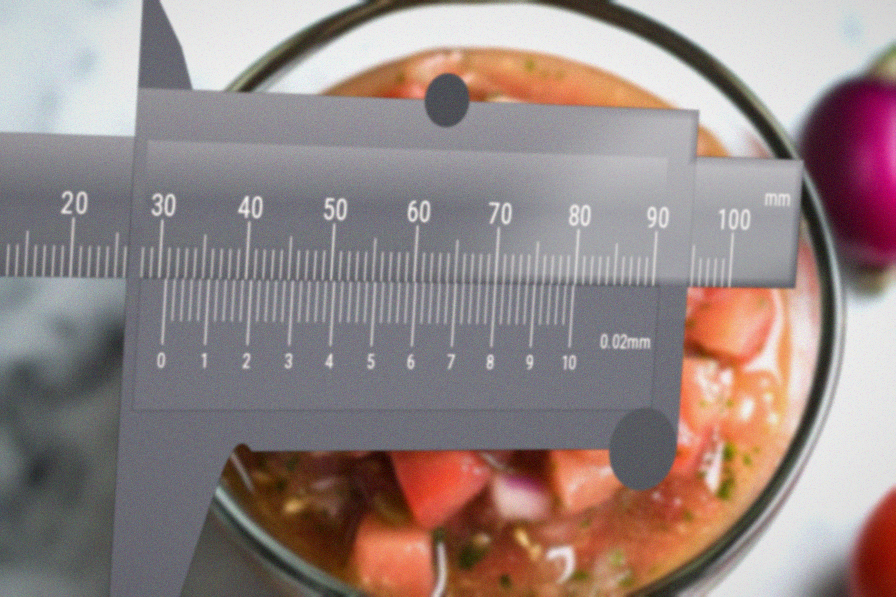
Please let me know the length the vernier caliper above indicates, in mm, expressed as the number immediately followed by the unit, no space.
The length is 30.8mm
